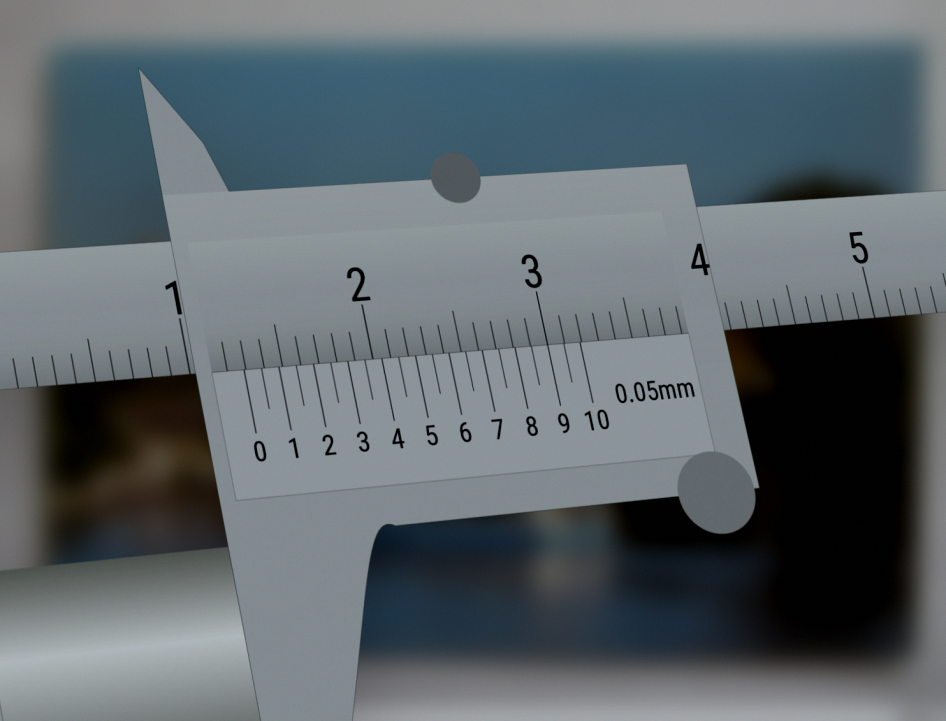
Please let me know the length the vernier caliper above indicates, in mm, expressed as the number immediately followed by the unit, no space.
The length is 12.9mm
